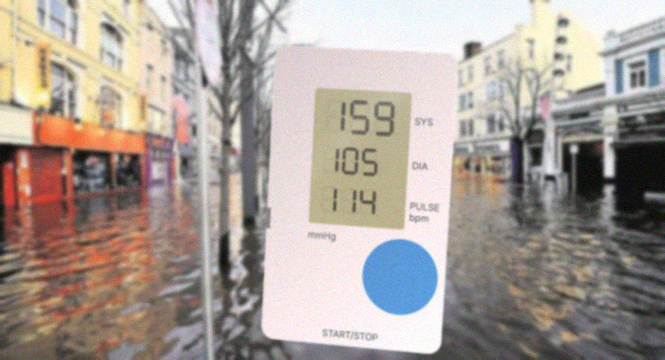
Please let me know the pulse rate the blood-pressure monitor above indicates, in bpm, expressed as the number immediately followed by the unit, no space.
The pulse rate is 114bpm
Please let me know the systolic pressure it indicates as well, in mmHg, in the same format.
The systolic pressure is 159mmHg
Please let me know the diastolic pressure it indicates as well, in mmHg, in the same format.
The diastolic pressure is 105mmHg
